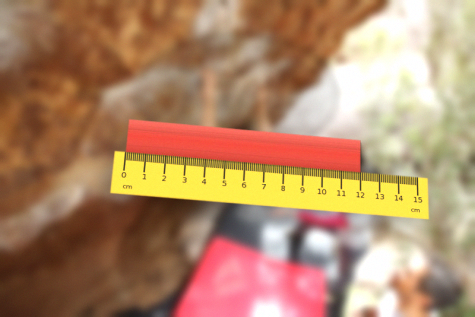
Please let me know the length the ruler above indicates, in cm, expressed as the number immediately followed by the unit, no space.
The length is 12cm
